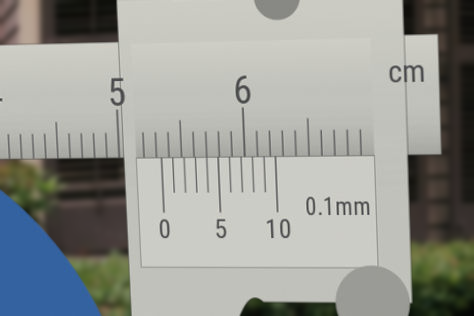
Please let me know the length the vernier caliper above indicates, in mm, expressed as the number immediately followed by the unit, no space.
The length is 53.4mm
